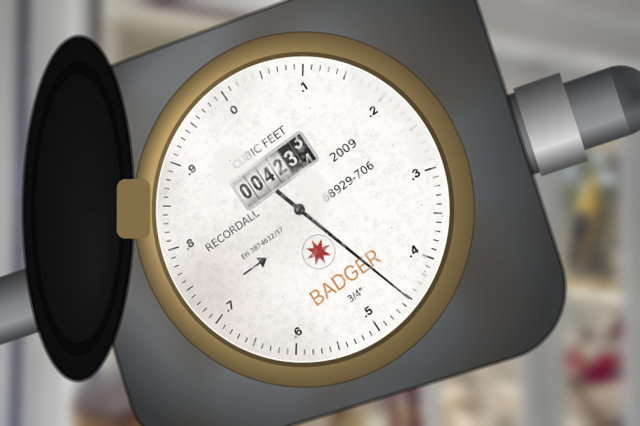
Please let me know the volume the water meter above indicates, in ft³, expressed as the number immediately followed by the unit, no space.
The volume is 4233.45ft³
